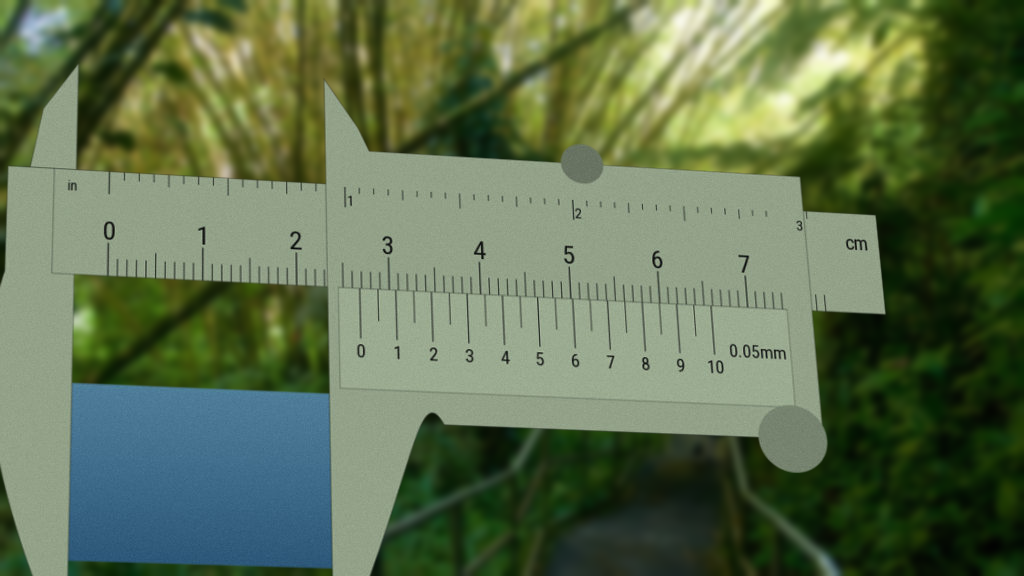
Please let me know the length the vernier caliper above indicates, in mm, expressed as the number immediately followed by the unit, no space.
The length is 26.8mm
